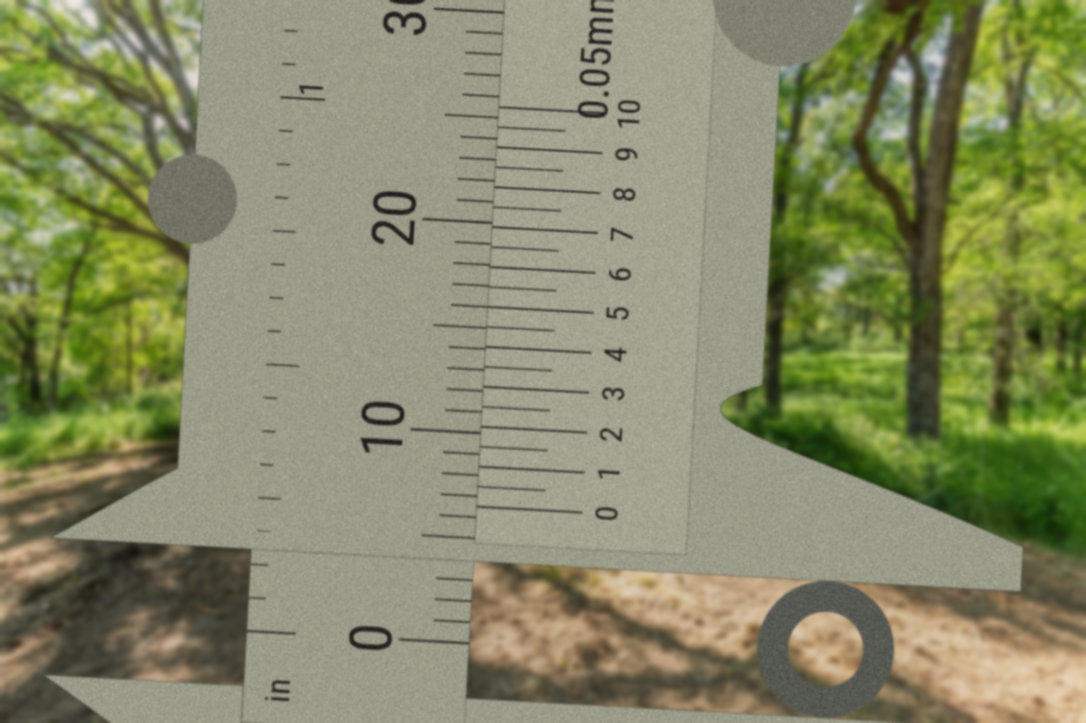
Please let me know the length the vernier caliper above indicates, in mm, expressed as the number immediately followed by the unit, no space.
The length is 6.5mm
